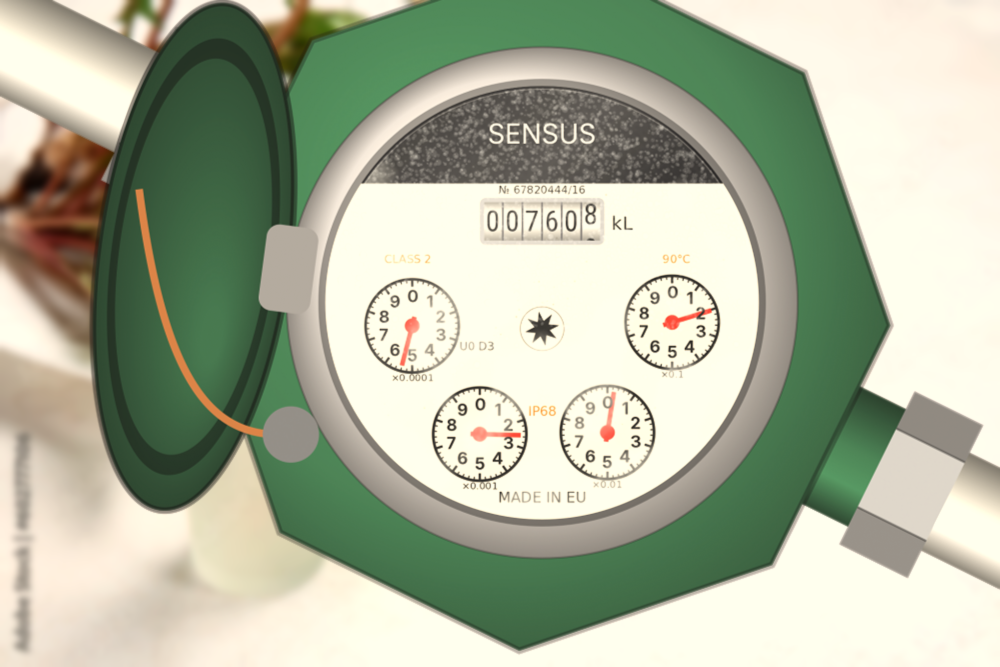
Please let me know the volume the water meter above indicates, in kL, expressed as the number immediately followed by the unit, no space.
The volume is 7608.2025kL
